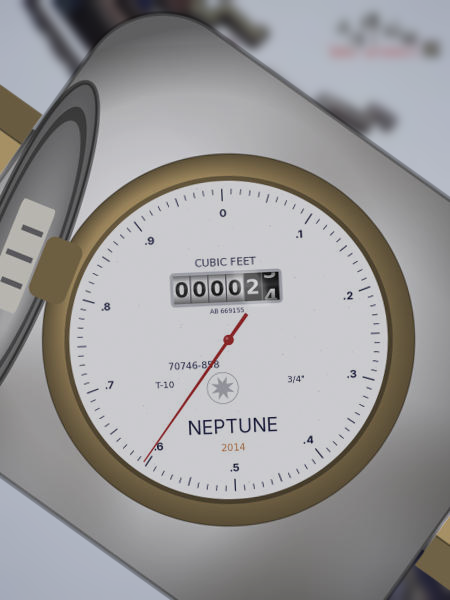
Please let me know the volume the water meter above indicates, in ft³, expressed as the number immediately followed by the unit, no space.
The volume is 23.60ft³
